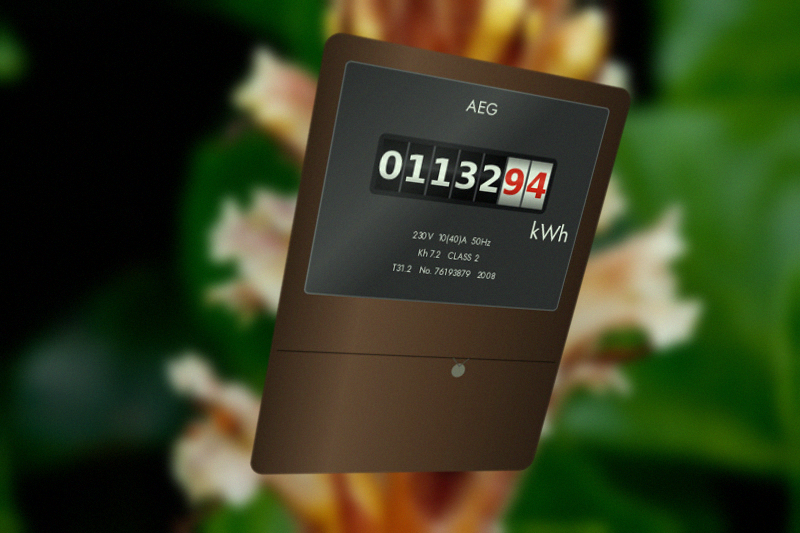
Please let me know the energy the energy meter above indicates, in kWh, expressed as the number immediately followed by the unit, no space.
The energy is 1132.94kWh
